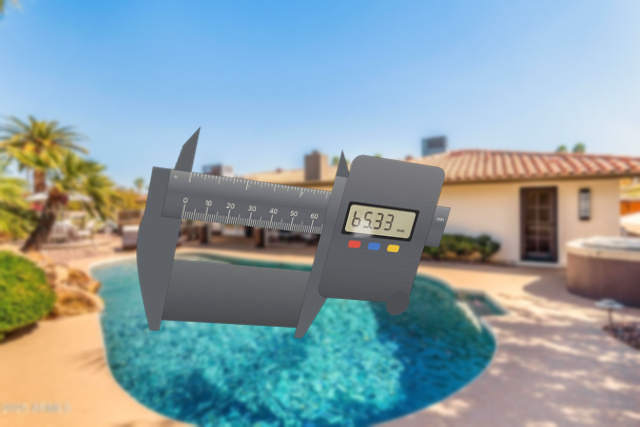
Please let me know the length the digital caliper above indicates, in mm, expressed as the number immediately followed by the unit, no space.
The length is 65.33mm
